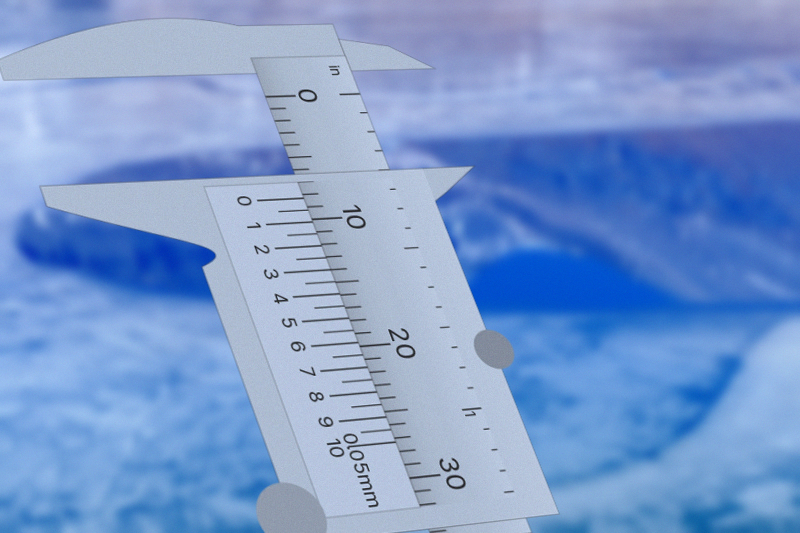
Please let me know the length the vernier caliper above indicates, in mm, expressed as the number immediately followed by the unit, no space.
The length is 8.3mm
